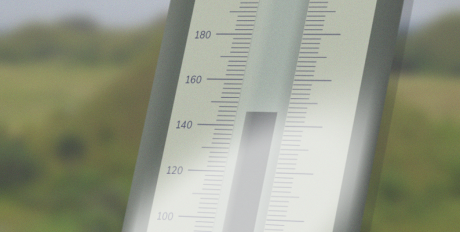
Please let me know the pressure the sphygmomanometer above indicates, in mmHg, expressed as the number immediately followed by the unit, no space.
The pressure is 146mmHg
